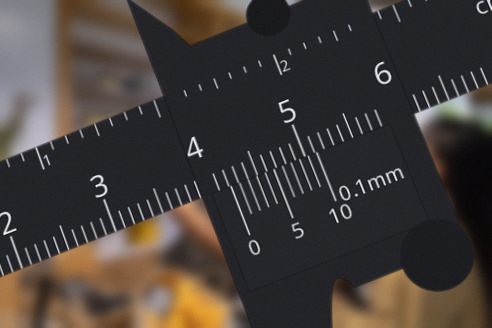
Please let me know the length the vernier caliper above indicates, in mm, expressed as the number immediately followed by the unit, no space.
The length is 42.2mm
